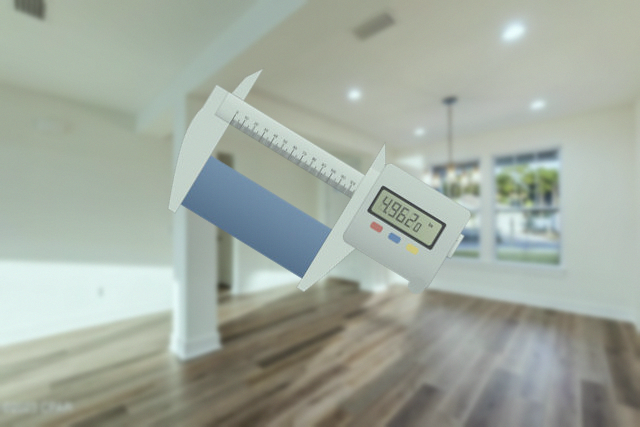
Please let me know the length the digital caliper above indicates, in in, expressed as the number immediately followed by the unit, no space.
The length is 4.9620in
